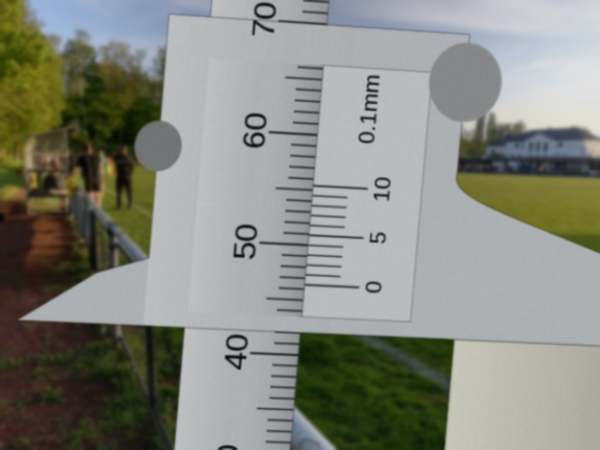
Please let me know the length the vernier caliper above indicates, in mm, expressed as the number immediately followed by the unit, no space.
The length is 46.4mm
